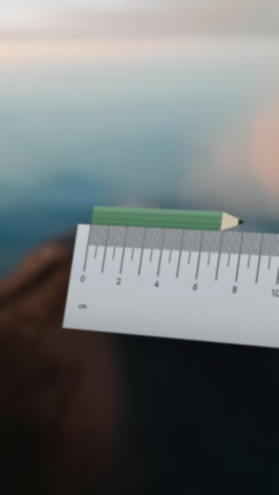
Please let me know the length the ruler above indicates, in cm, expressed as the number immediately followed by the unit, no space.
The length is 8cm
